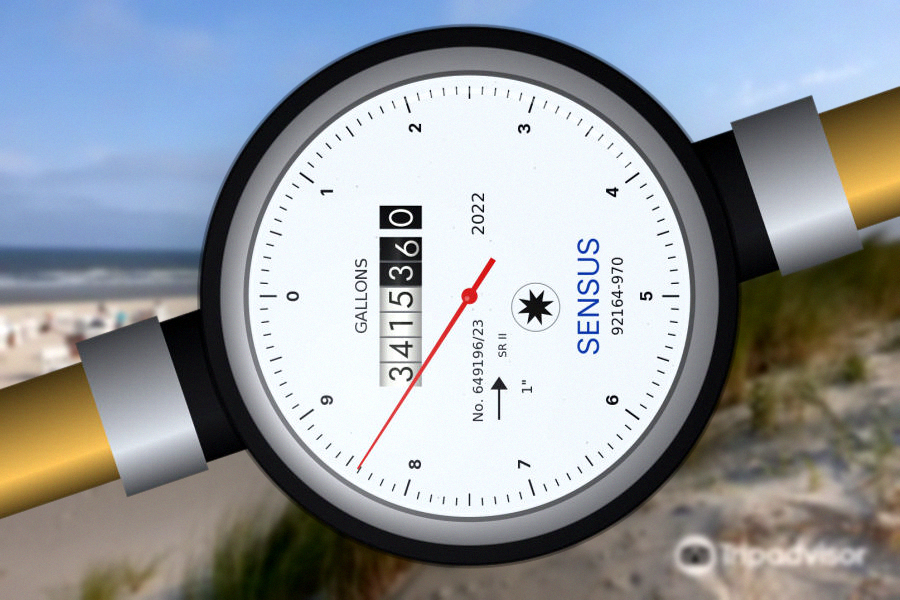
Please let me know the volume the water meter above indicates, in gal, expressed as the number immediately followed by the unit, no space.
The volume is 3415358.4gal
